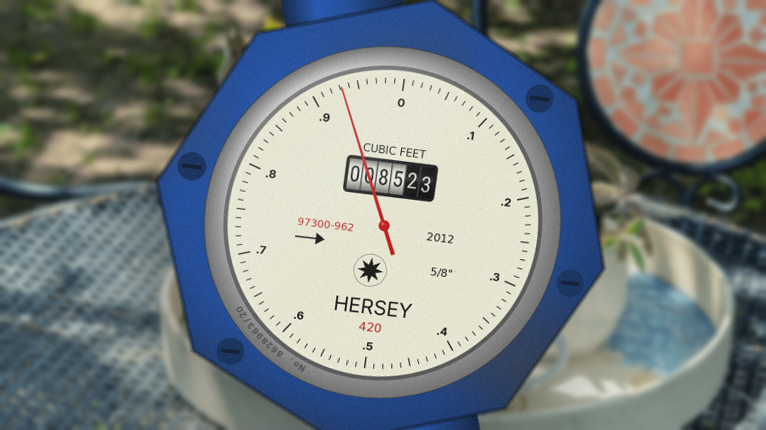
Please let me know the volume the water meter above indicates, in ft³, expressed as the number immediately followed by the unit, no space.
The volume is 8522.93ft³
